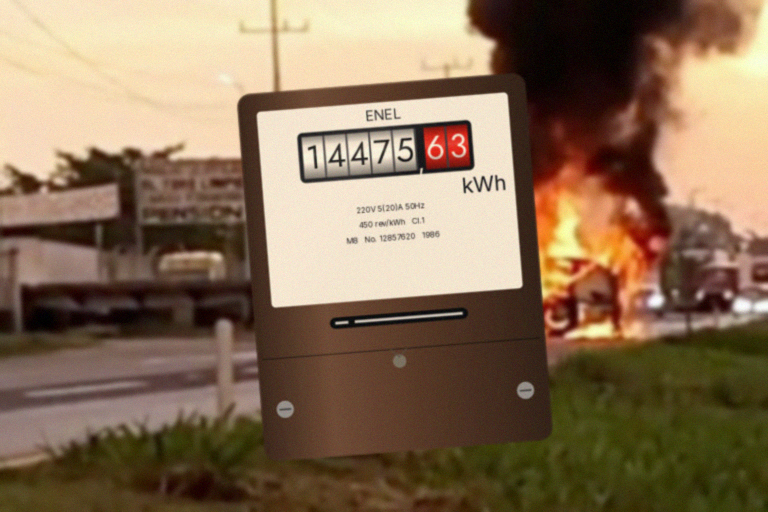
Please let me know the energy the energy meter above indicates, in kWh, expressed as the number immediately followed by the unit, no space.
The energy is 14475.63kWh
